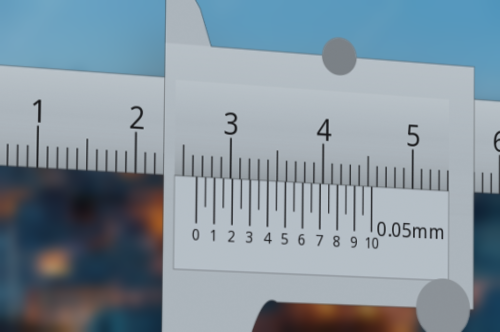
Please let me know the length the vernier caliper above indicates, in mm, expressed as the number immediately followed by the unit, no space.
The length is 26.4mm
